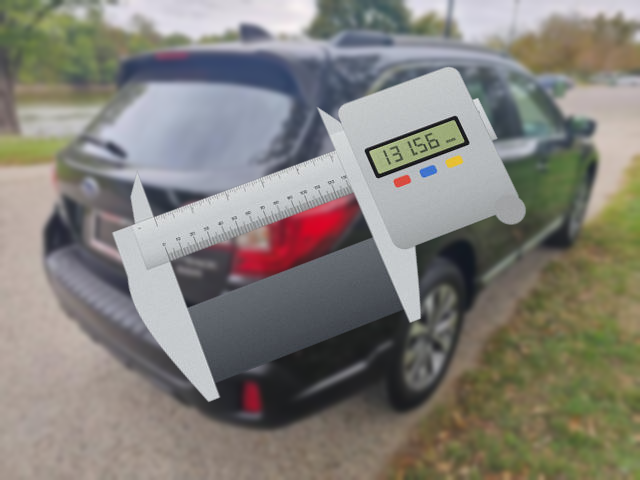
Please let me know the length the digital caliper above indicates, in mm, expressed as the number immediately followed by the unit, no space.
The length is 131.56mm
